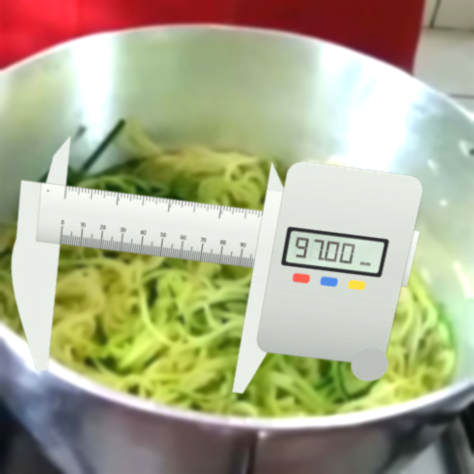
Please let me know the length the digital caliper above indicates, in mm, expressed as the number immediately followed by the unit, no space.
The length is 97.00mm
